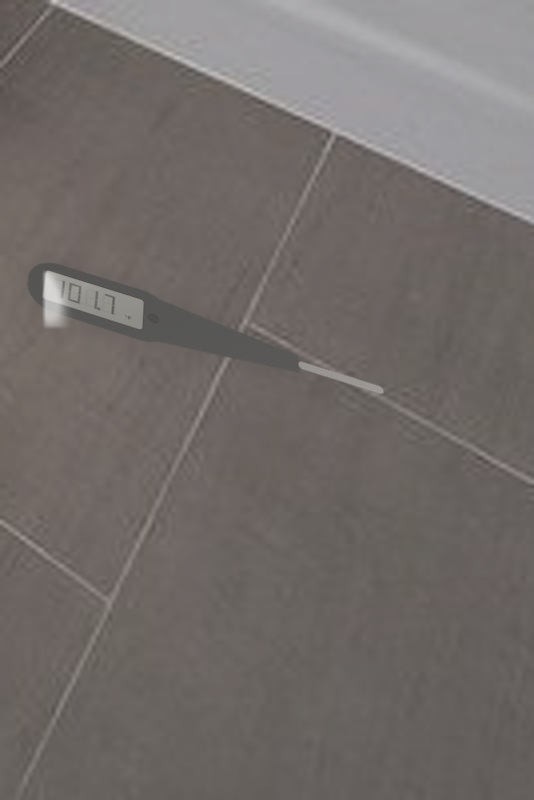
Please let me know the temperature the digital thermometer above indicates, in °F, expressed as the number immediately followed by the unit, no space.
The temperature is 101.7°F
